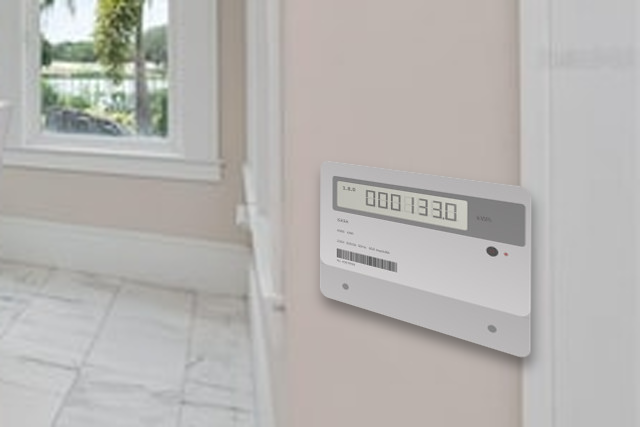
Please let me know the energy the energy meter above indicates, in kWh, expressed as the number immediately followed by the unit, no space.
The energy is 133.0kWh
